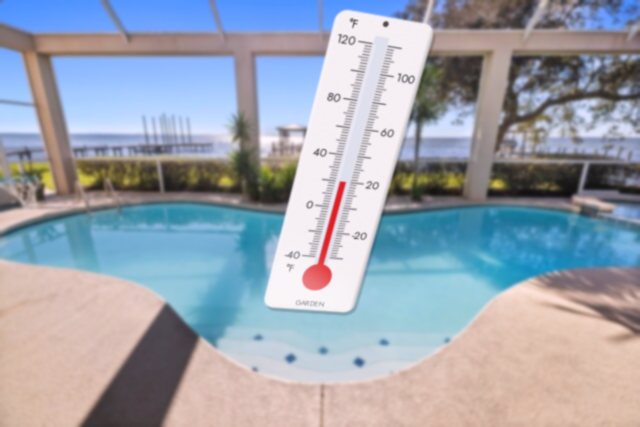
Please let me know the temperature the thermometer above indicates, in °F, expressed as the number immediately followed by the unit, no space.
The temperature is 20°F
